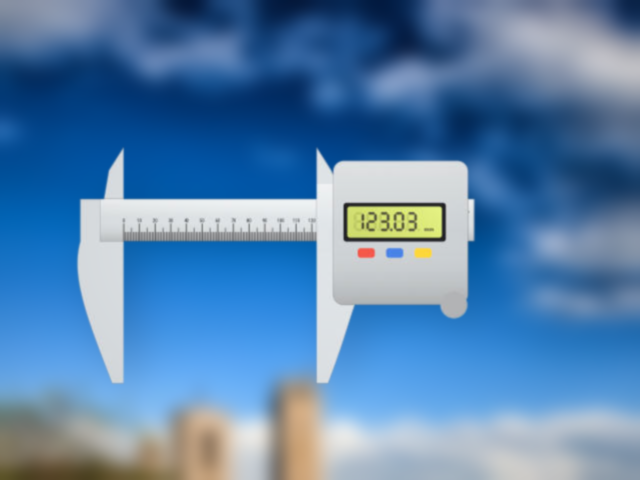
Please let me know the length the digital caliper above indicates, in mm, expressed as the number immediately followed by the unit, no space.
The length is 123.03mm
